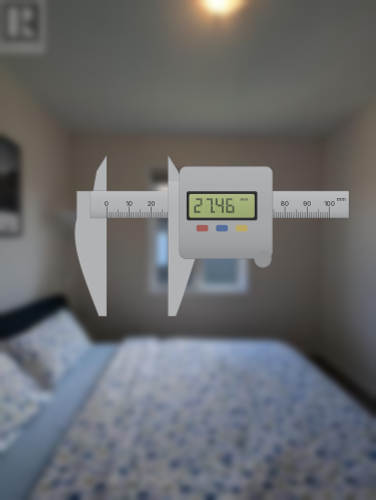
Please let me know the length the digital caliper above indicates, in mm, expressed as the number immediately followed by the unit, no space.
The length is 27.46mm
